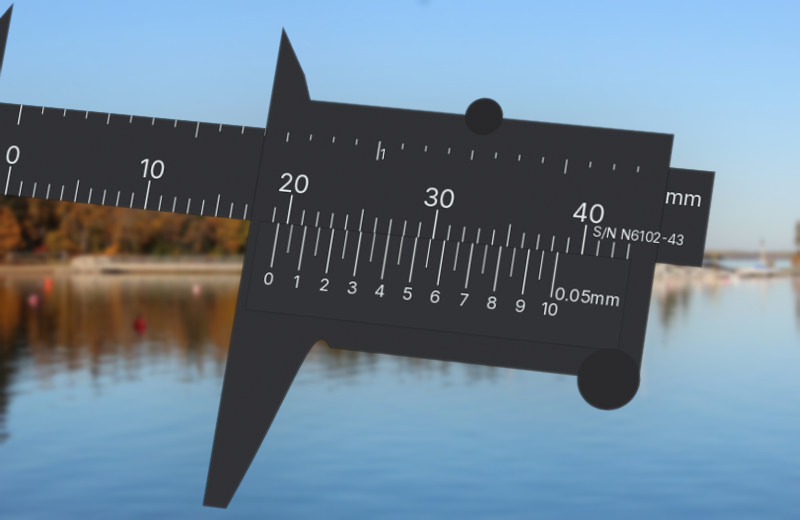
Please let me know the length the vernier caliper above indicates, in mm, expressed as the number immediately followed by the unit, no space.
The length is 19.4mm
